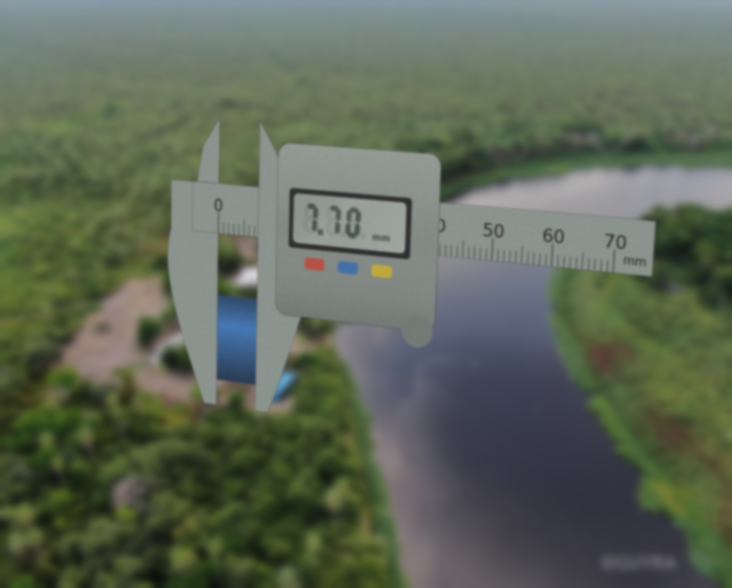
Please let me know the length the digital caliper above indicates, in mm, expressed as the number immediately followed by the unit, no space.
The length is 7.70mm
